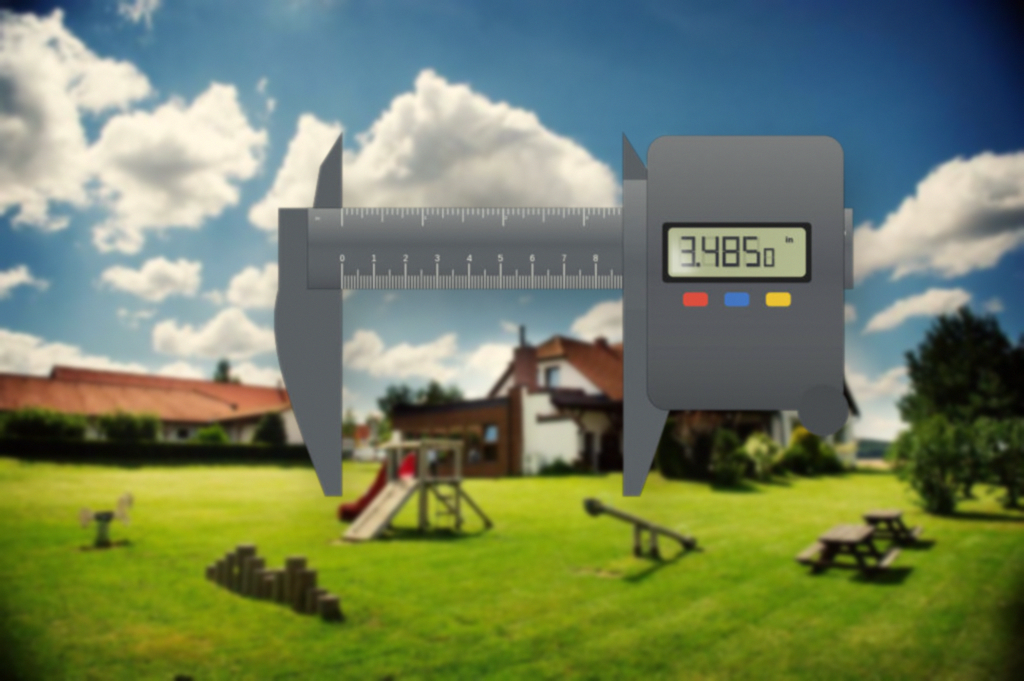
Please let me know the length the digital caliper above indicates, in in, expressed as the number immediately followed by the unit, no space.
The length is 3.4850in
